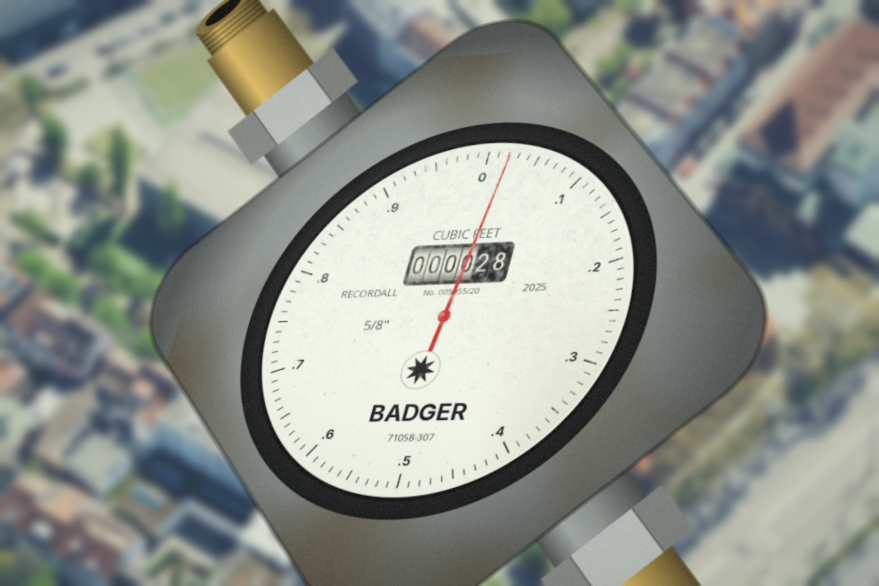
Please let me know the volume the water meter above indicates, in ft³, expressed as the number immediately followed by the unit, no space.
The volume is 28.02ft³
